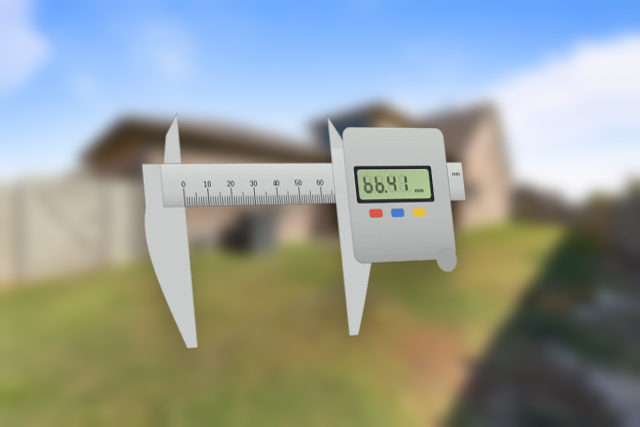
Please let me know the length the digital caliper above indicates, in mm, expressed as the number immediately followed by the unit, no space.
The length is 66.41mm
